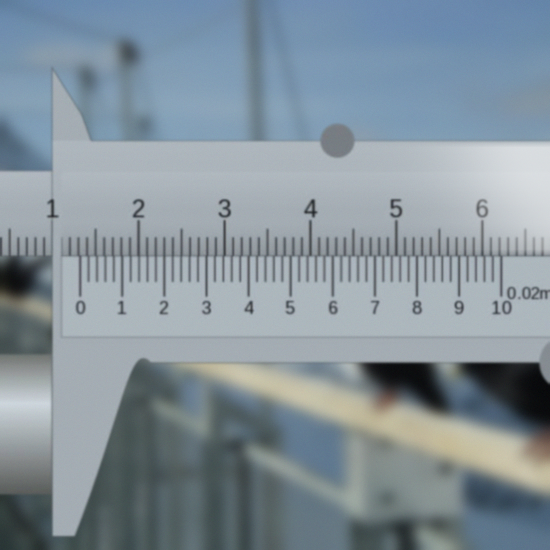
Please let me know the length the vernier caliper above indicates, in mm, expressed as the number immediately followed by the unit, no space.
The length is 13.2mm
